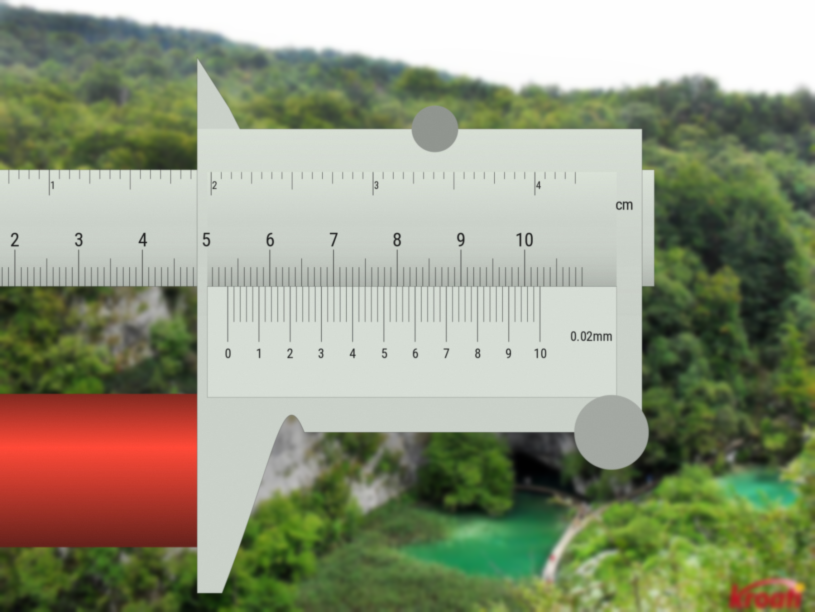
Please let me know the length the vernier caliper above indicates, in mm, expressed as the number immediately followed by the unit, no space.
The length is 53.4mm
